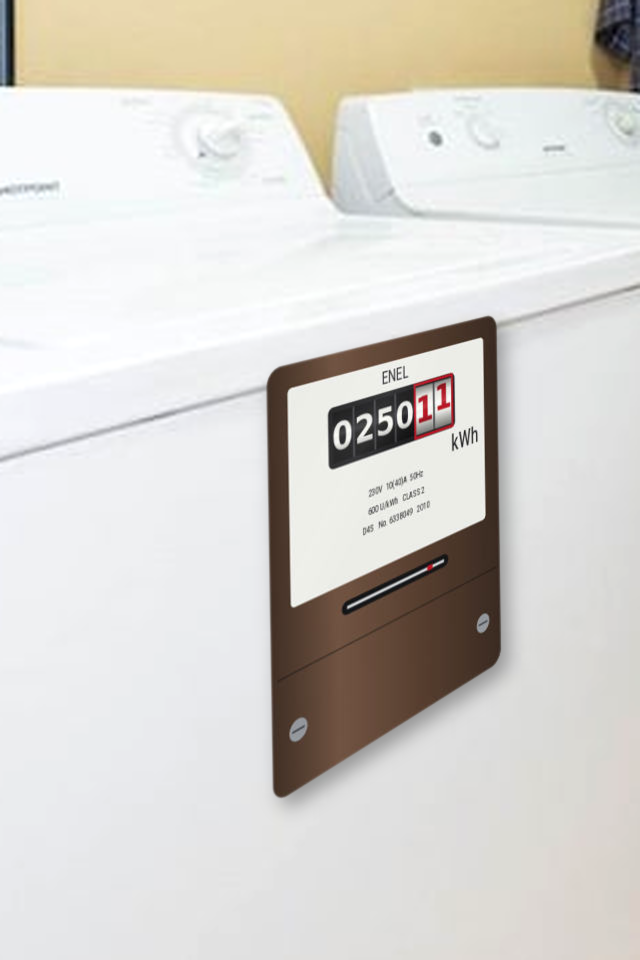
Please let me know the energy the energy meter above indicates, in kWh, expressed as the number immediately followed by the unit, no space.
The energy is 250.11kWh
